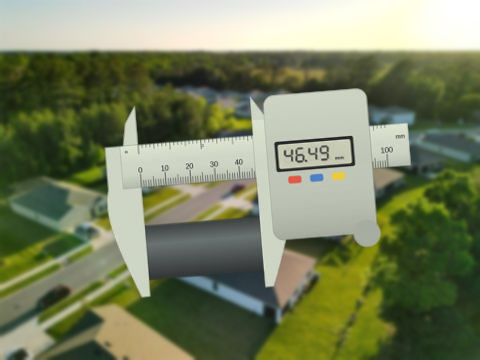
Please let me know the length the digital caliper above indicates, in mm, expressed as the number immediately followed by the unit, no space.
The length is 46.49mm
